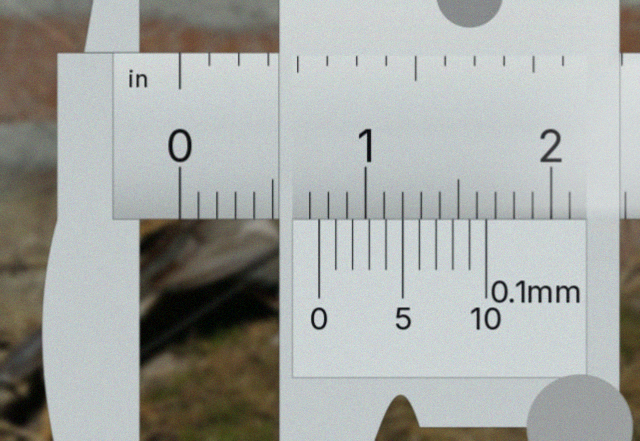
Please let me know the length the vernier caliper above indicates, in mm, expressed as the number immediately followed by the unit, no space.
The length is 7.5mm
